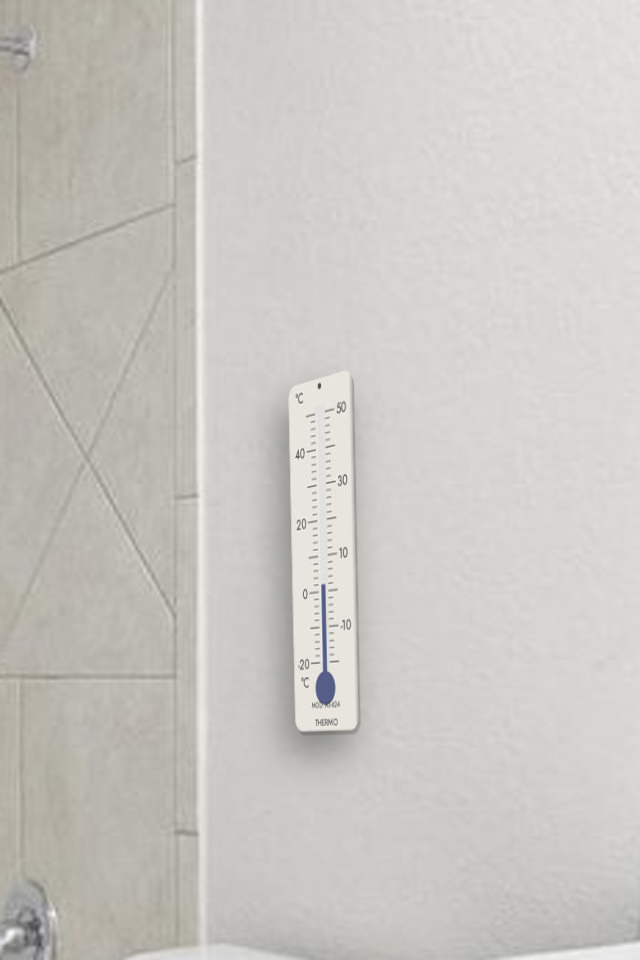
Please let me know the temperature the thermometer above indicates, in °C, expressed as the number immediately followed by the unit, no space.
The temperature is 2°C
